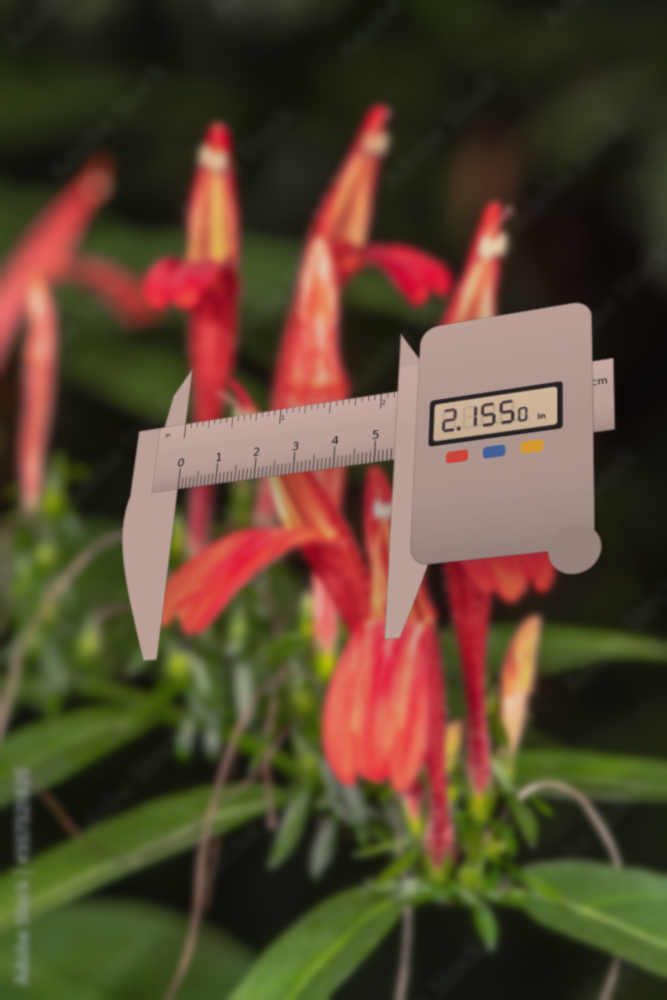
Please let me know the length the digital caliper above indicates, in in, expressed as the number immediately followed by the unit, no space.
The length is 2.1550in
